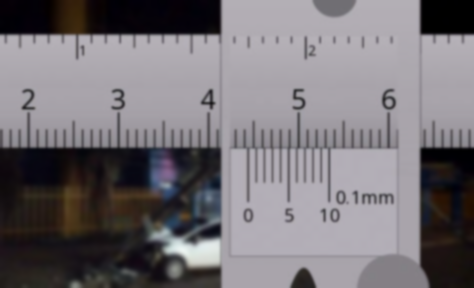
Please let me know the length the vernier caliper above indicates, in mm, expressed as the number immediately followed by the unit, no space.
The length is 44.4mm
